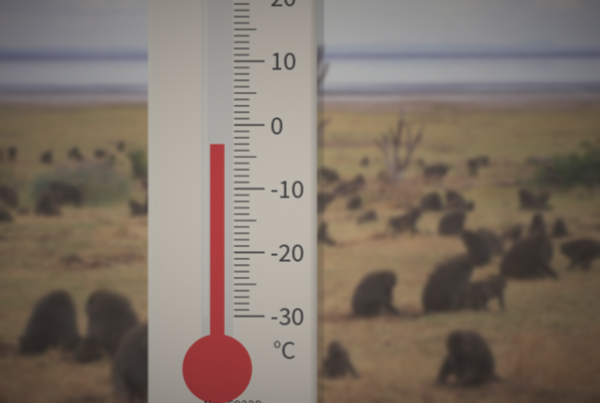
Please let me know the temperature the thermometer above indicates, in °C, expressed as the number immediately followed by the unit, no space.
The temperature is -3°C
